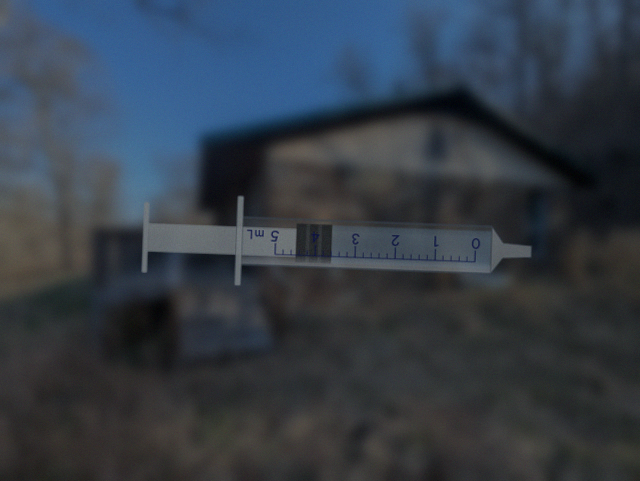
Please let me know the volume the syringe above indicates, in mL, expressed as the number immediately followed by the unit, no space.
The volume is 3.6mL
